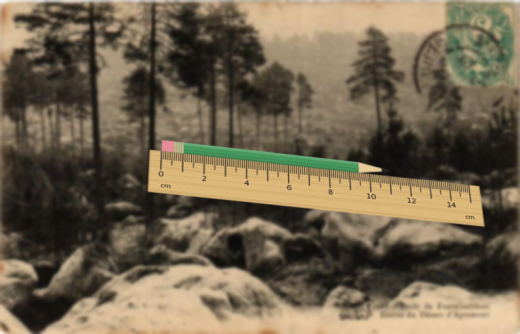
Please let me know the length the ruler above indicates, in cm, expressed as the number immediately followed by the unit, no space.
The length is 11cm
